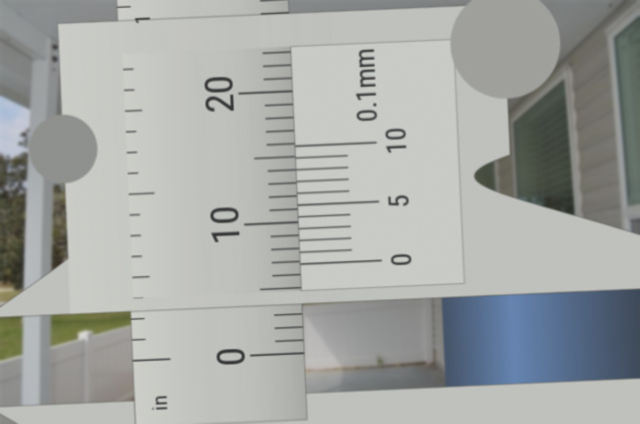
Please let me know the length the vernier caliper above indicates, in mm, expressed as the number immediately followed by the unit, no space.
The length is 6.8mm
